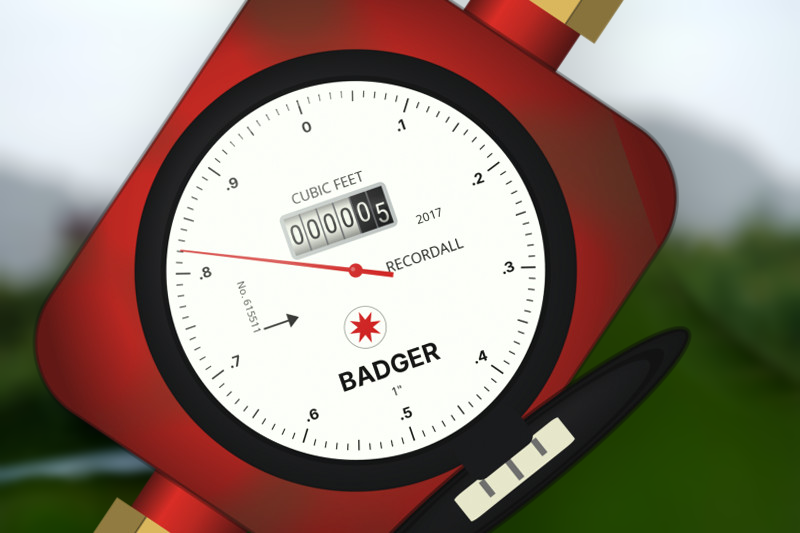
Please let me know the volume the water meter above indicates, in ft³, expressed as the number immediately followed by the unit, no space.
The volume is 4.82ft³
